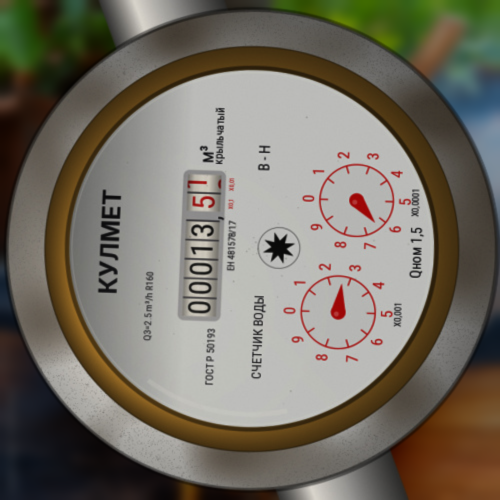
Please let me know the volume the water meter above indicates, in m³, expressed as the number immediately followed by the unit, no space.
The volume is 13.5126m³
